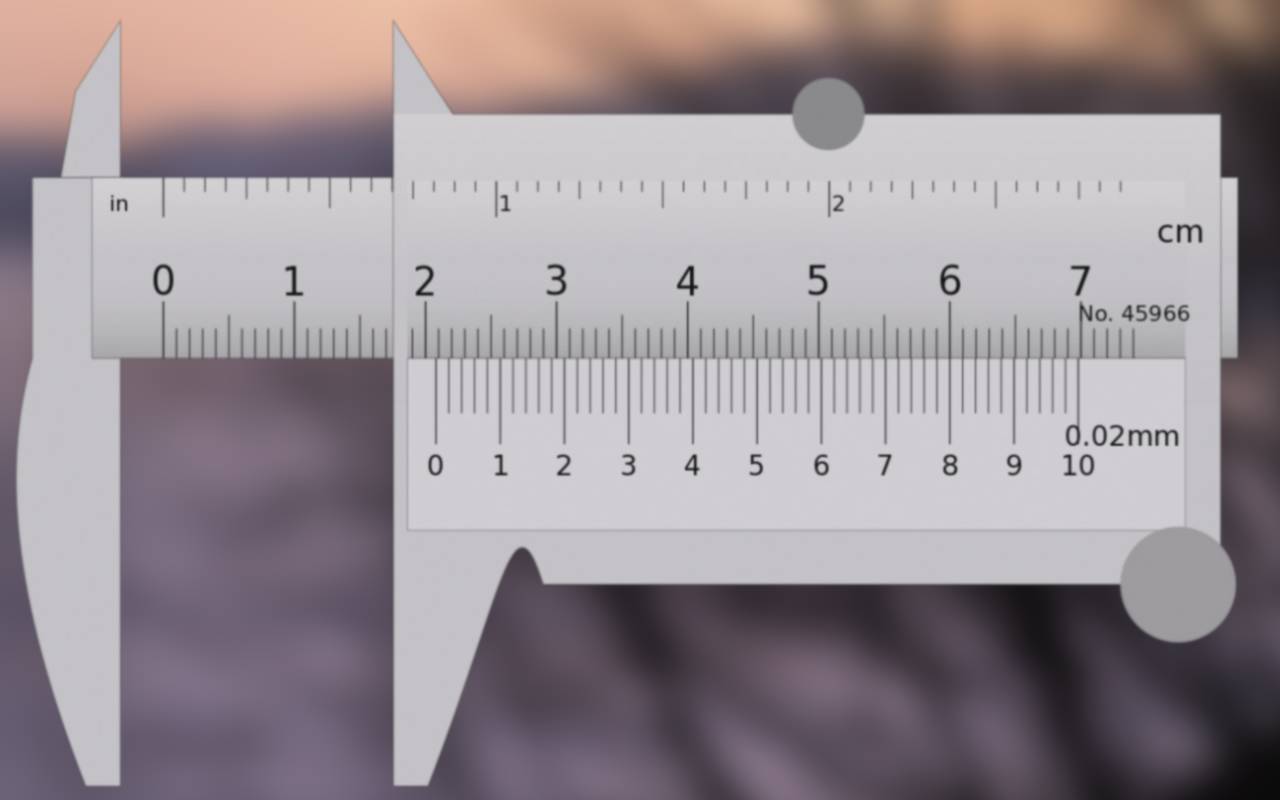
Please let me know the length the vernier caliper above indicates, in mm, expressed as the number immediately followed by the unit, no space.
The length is 20.8mm
